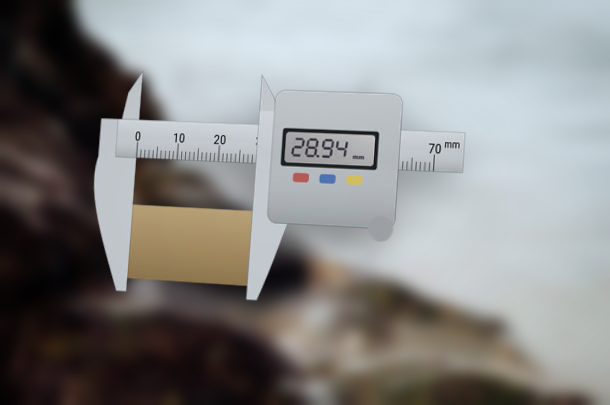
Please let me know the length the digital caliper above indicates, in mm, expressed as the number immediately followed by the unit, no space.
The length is 28.94mm
